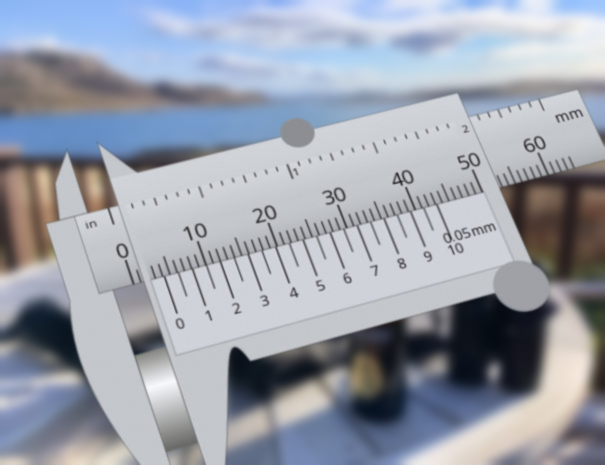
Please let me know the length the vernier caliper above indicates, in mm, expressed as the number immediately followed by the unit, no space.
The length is 4.2mm
